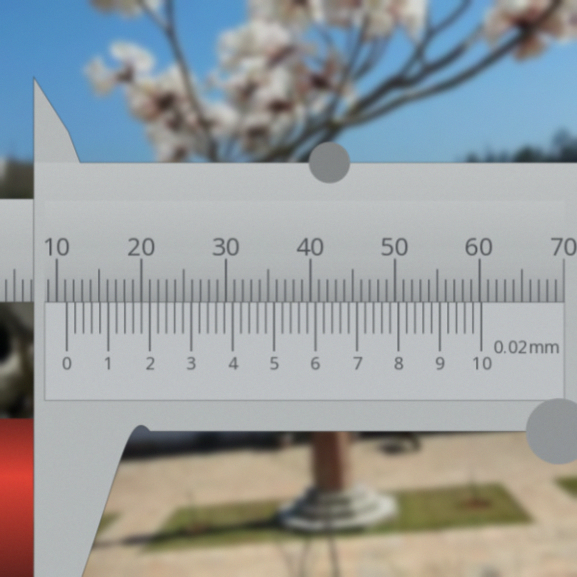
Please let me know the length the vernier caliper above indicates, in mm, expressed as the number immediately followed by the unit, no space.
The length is 11.2mm
